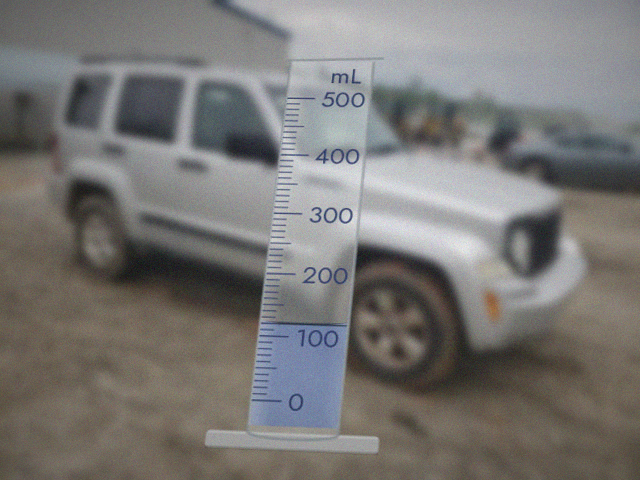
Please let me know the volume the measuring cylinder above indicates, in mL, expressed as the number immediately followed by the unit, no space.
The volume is 120mL
